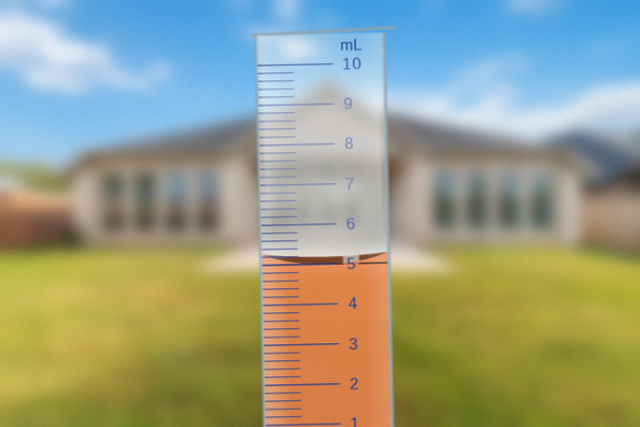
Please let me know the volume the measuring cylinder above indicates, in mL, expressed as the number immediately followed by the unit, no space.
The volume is 5mL
